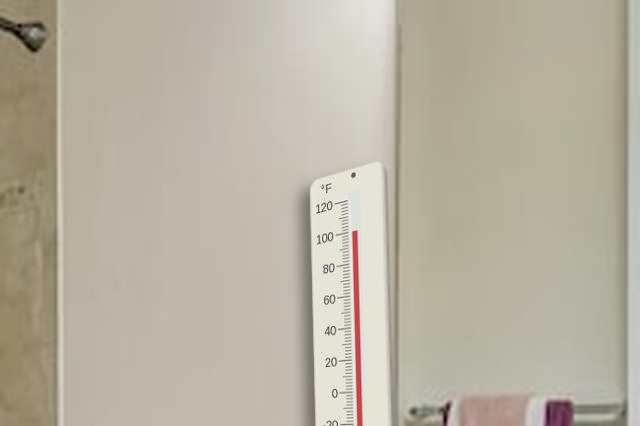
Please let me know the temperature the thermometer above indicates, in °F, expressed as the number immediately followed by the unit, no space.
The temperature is 100°F
